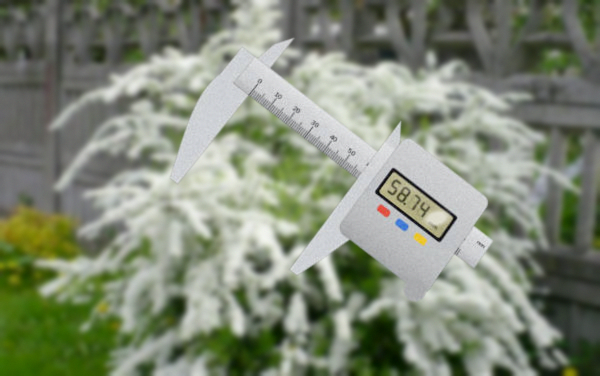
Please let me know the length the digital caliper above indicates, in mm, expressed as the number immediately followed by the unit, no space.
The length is 58.74mm
